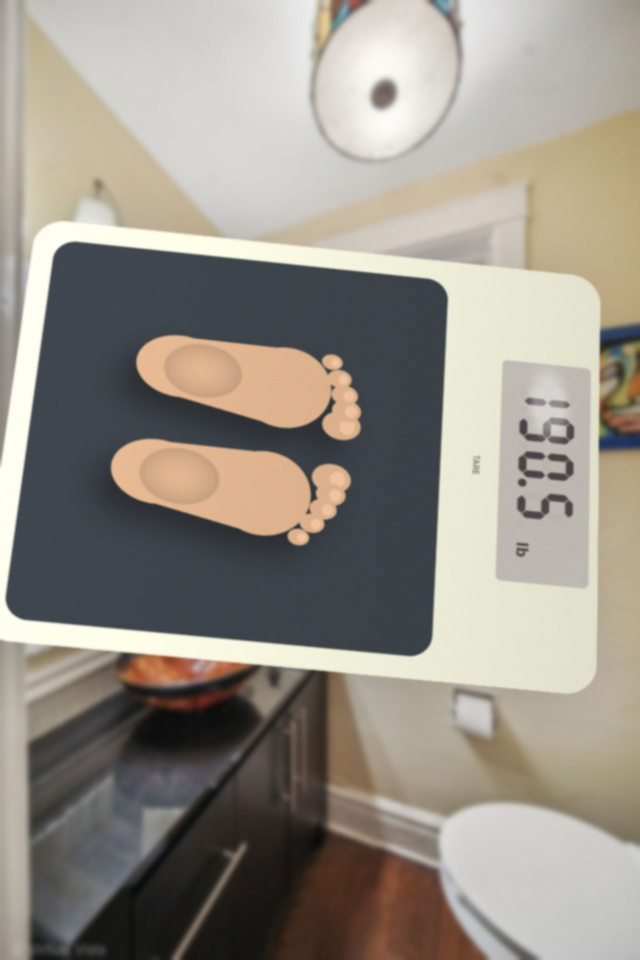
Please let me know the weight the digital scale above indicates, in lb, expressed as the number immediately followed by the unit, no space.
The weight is 190.5lb
